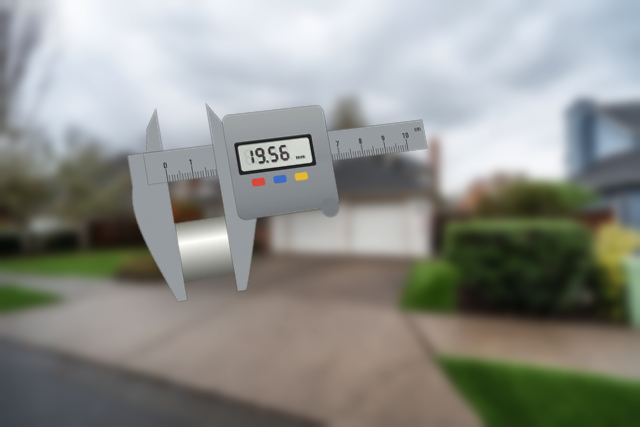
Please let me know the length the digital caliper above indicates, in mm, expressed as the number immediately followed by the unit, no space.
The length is 19.56mm
